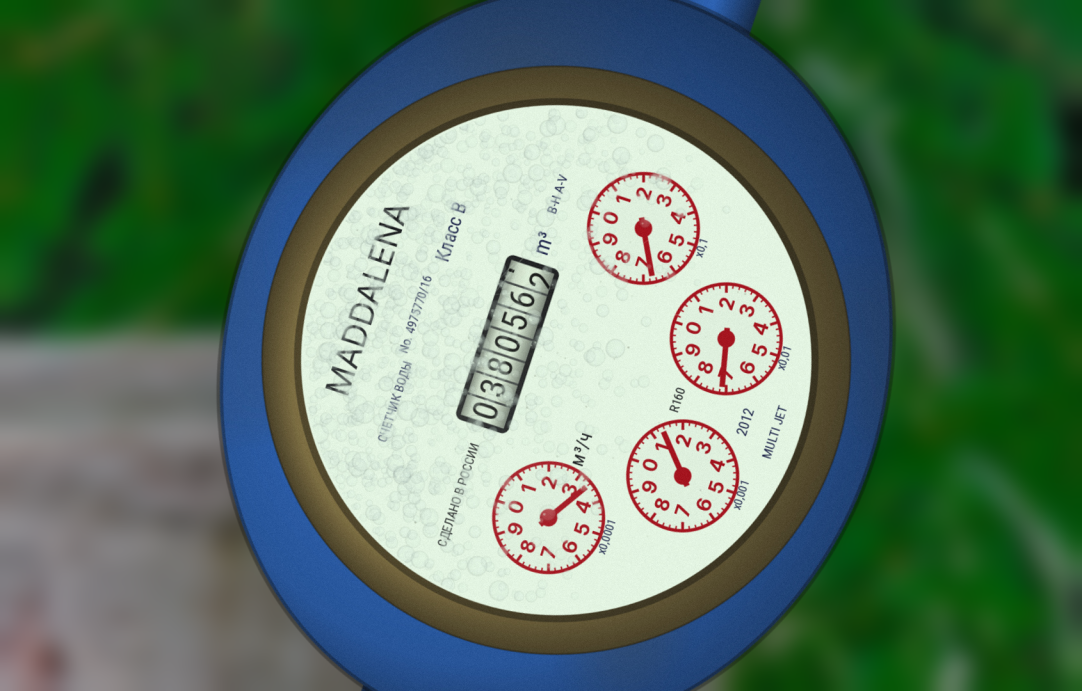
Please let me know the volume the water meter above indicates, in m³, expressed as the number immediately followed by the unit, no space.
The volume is 380561.6713m³
